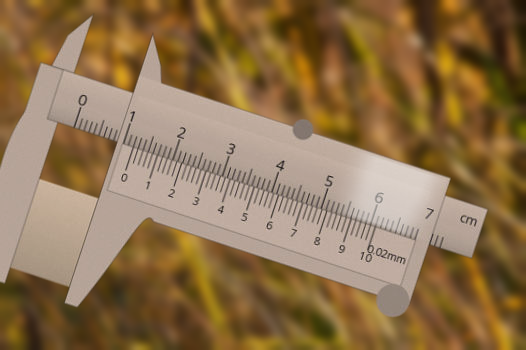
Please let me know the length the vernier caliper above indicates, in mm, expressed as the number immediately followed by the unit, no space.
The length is 12.0mm
